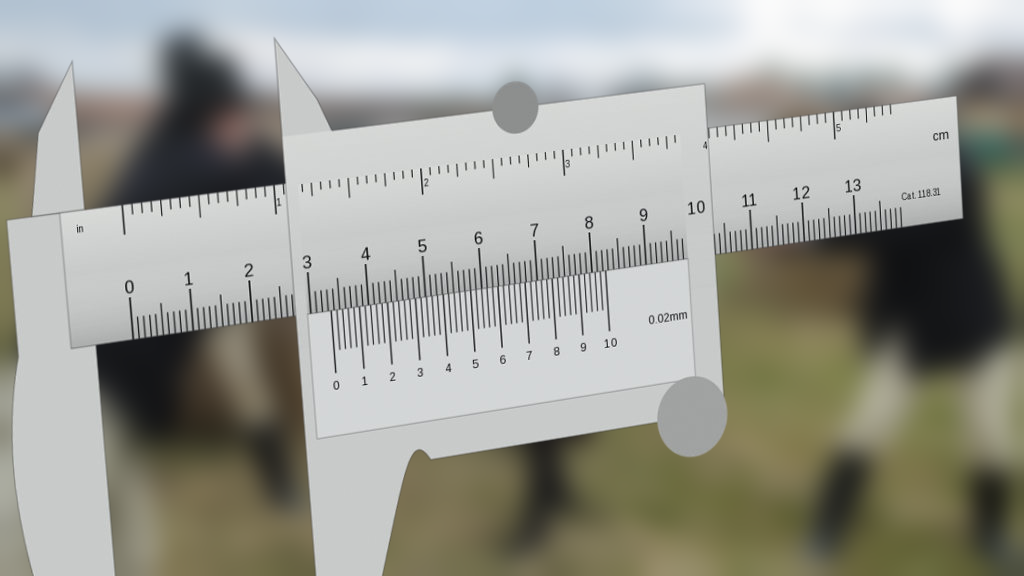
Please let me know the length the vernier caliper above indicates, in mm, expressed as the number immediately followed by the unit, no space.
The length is 33.5mm
